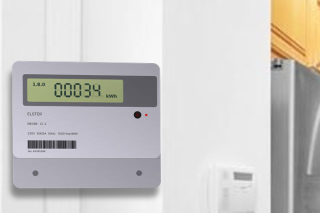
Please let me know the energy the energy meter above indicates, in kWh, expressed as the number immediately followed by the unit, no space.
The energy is 34kWh
